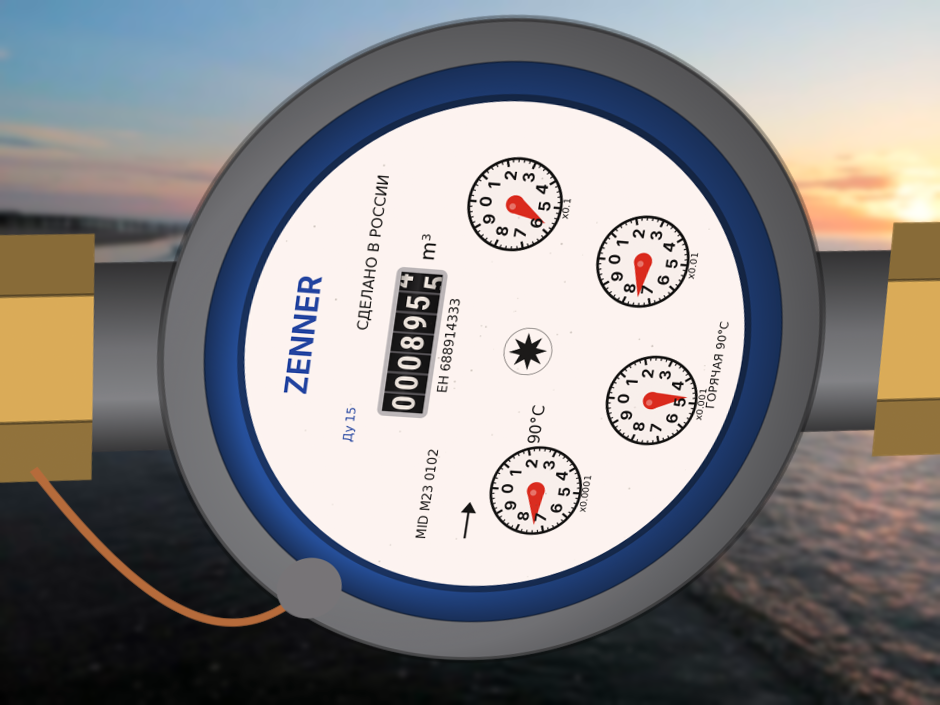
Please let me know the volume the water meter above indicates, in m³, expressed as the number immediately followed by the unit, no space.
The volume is 8954.5747m³
